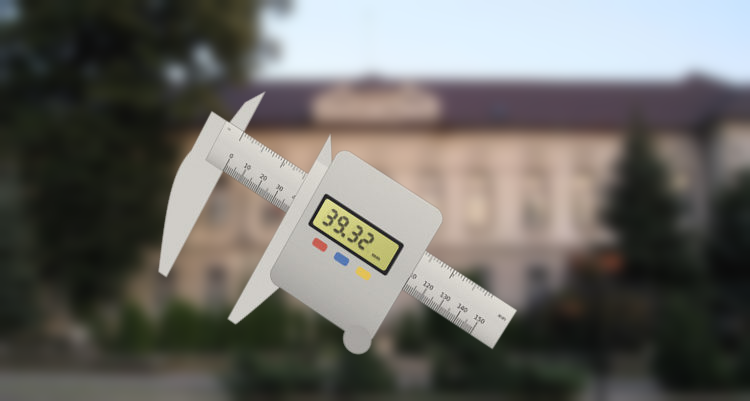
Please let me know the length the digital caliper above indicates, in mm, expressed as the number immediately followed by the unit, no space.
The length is 39.32mm
